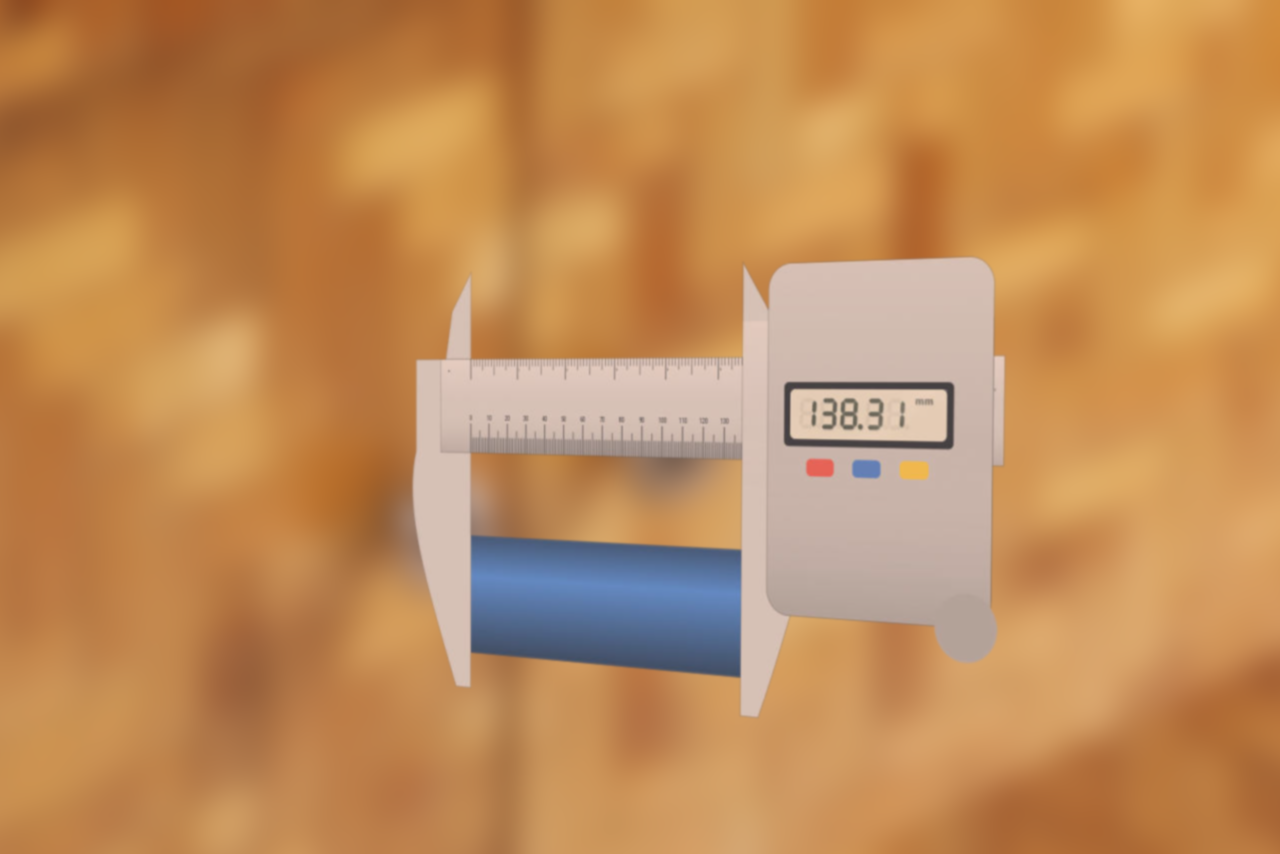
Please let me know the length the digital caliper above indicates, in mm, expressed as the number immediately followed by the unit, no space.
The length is 138.31mm
